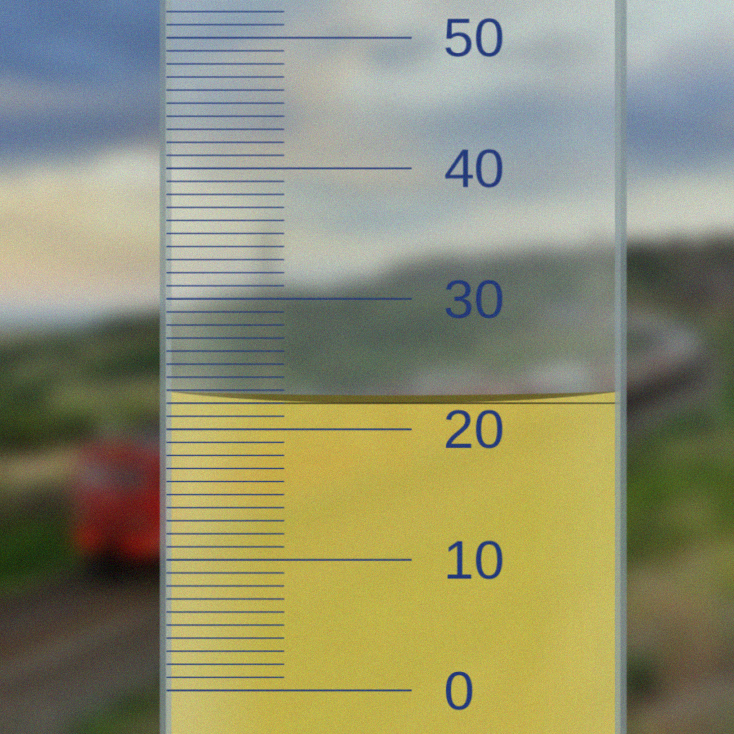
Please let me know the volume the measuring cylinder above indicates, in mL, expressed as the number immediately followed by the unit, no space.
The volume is 22mL
